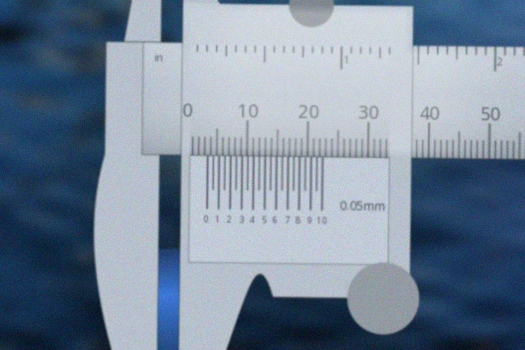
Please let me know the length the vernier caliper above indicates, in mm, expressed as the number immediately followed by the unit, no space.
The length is 3.5mm
